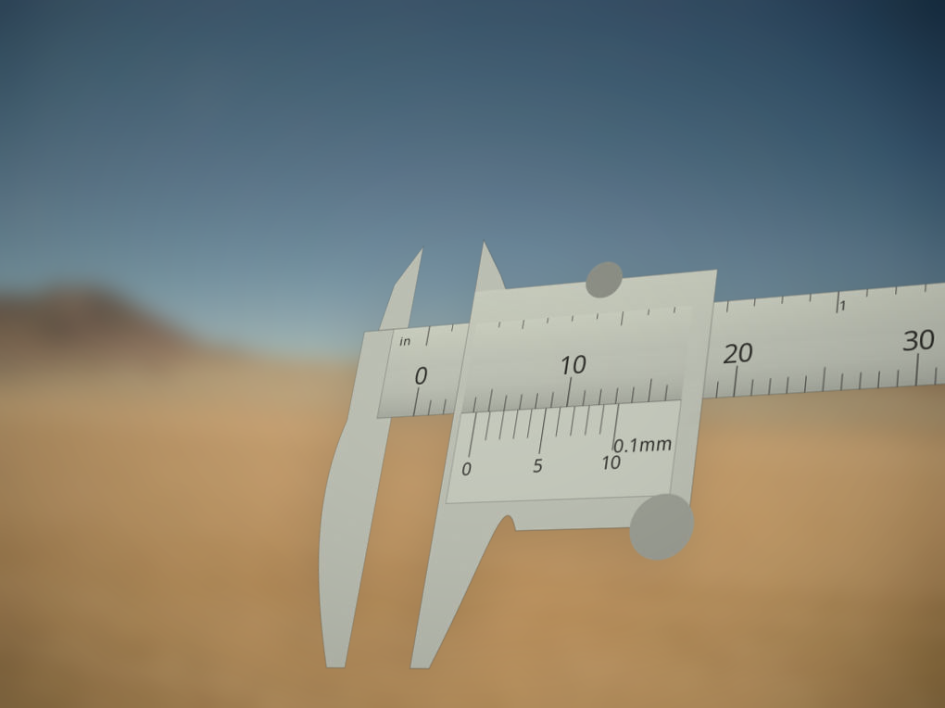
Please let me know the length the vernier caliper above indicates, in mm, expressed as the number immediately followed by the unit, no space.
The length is 4.2mm
